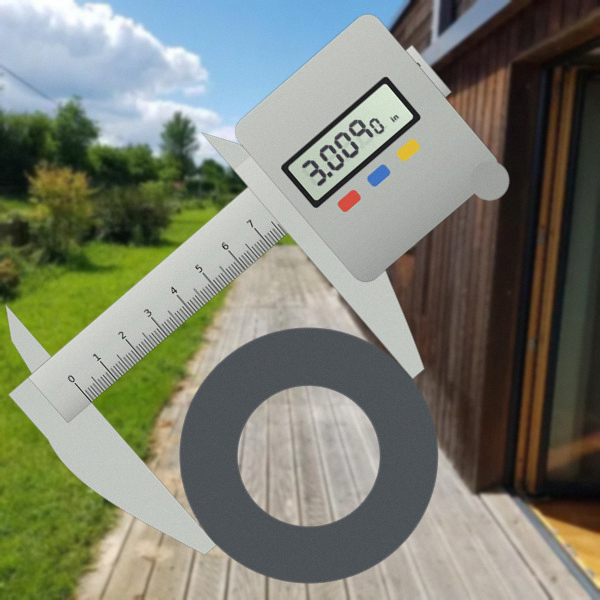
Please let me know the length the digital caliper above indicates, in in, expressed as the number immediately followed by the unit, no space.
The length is 3.0090in
